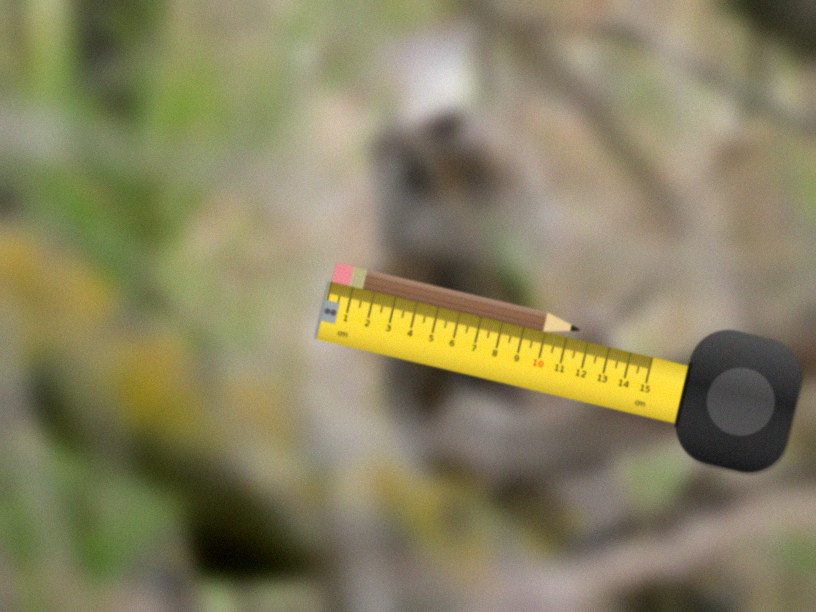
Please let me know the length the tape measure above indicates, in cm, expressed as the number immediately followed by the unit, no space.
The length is 11.5cm
